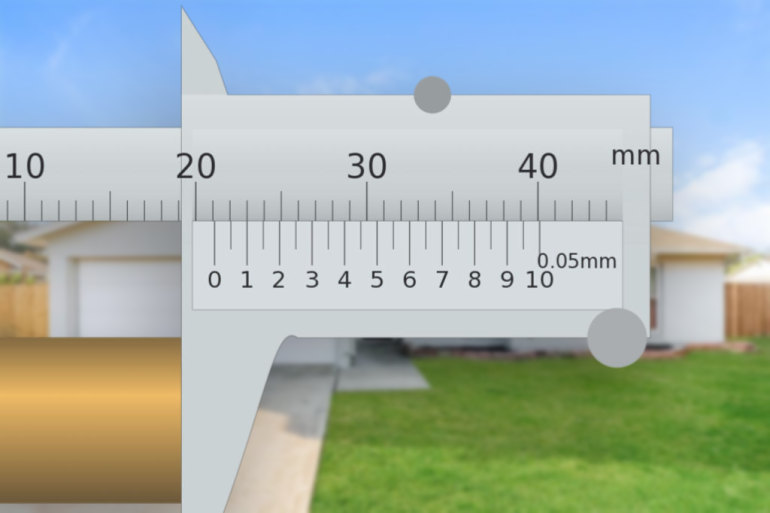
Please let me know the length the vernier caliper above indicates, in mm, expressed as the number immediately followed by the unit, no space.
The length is 21.1mm
